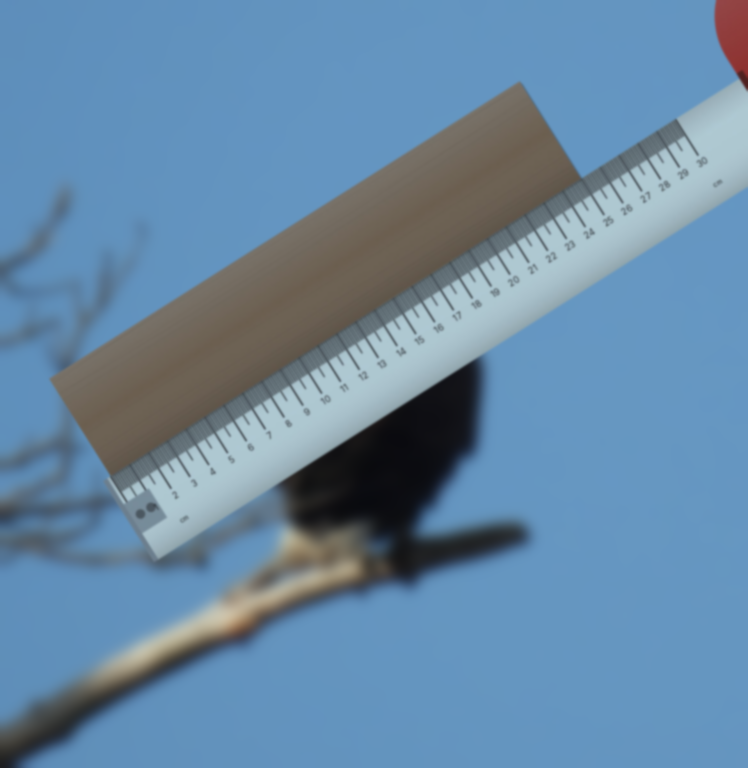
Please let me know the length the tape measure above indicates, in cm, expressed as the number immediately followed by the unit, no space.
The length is 25cm
